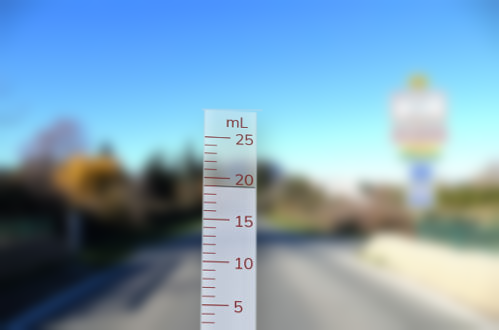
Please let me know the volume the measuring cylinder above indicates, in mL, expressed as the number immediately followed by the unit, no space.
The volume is 19mL
